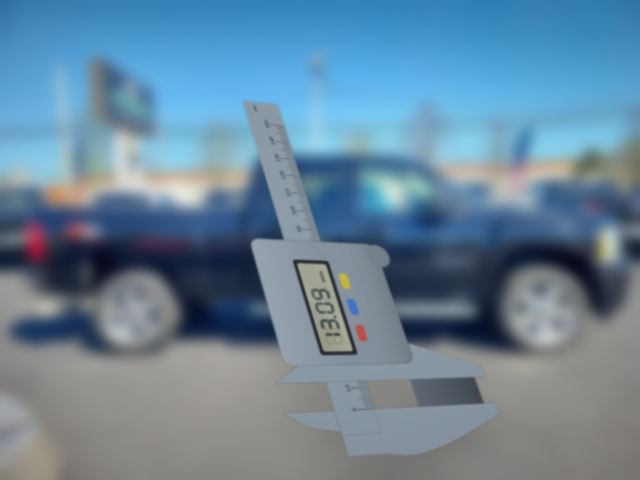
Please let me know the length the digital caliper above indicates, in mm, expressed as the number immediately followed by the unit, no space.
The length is 13.09mm
